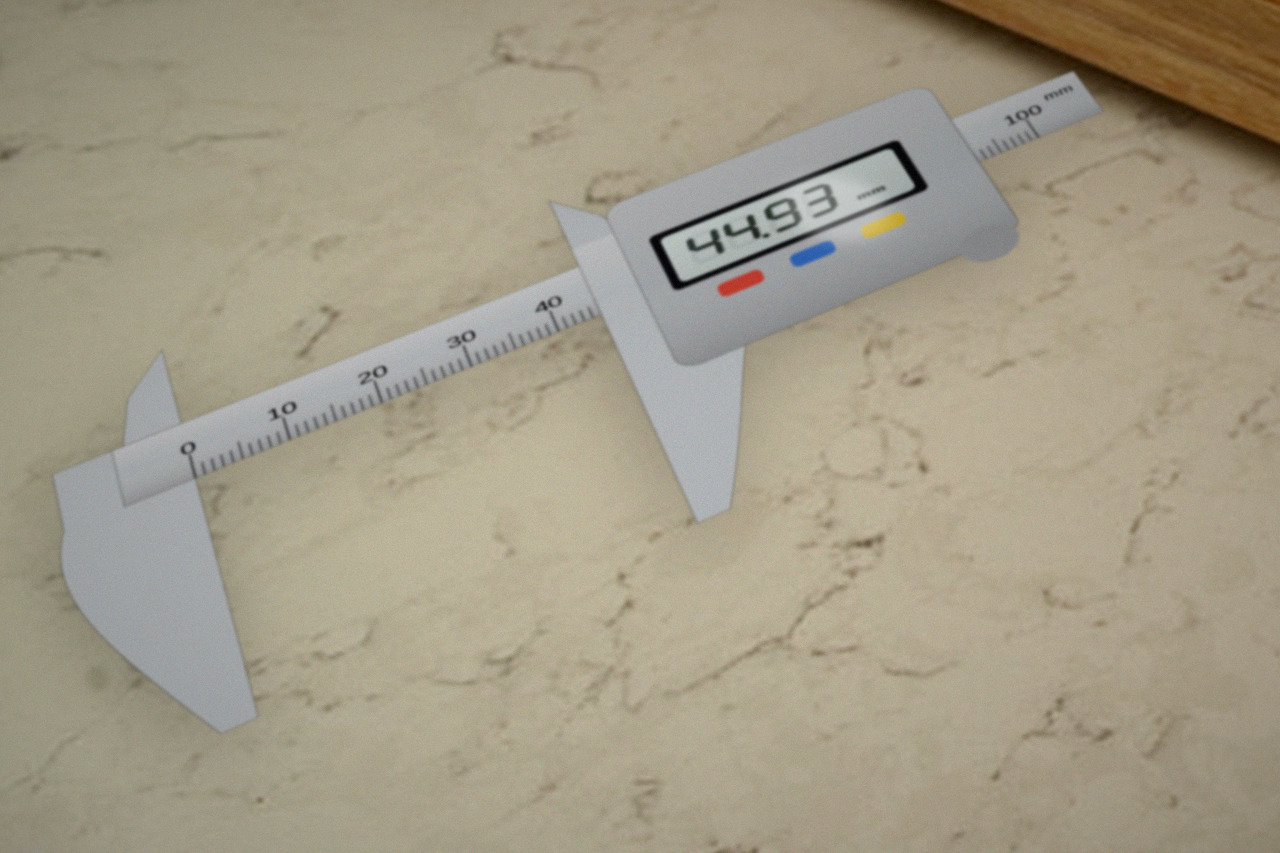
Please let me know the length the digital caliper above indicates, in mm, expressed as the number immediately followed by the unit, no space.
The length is 44.93mm
